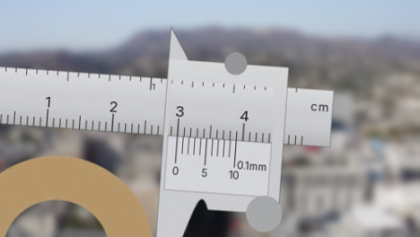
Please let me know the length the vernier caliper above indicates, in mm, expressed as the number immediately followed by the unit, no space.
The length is 30.0mm
